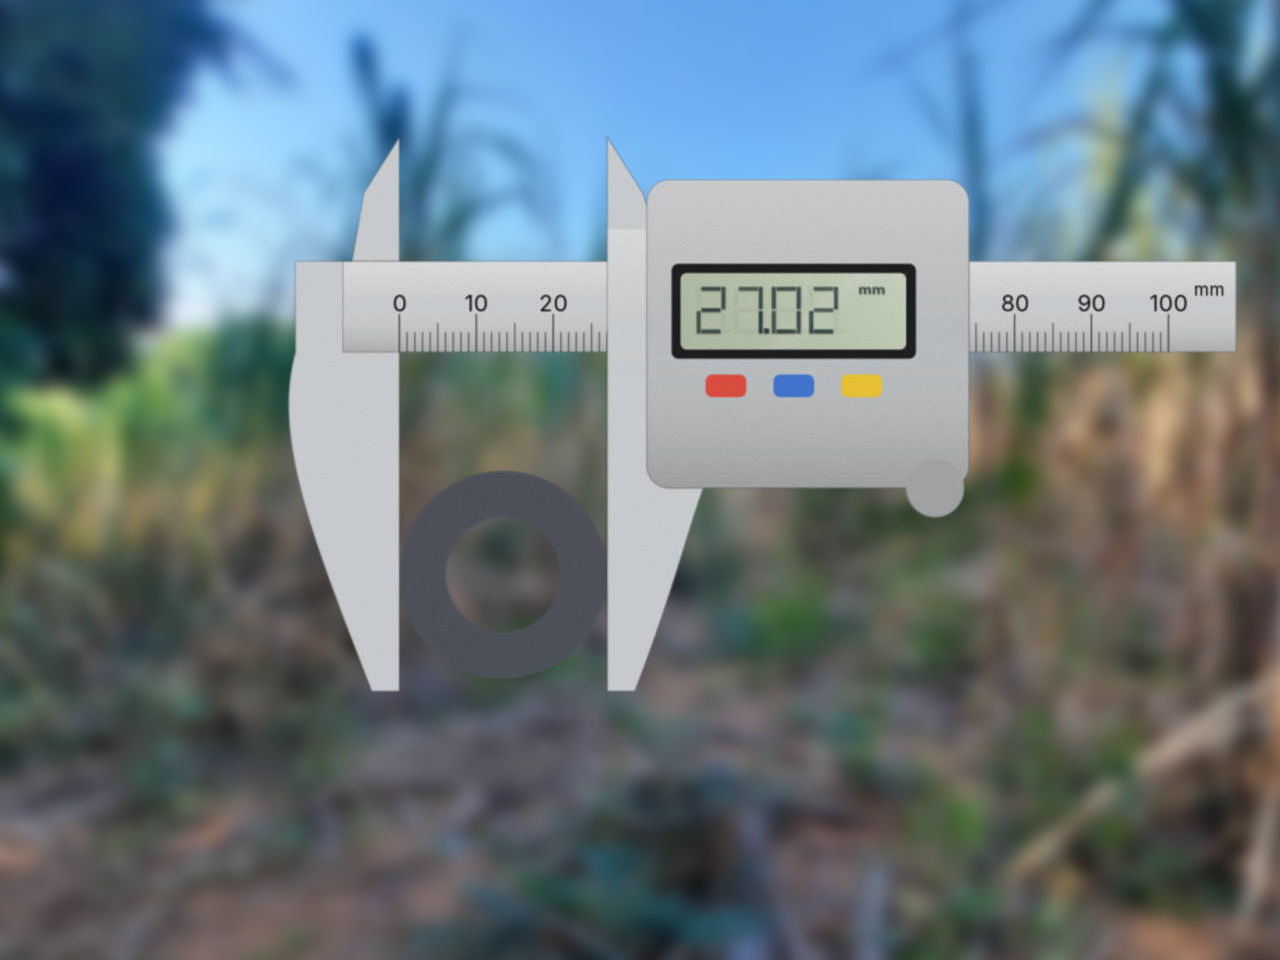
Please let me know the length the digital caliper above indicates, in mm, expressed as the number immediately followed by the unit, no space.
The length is 27.02mm
